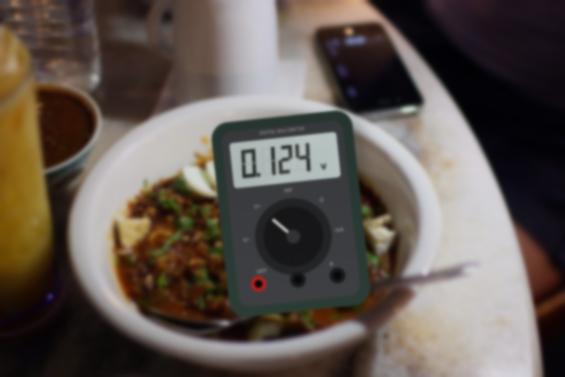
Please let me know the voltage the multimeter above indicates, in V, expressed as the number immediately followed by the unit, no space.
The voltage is 0.124V
